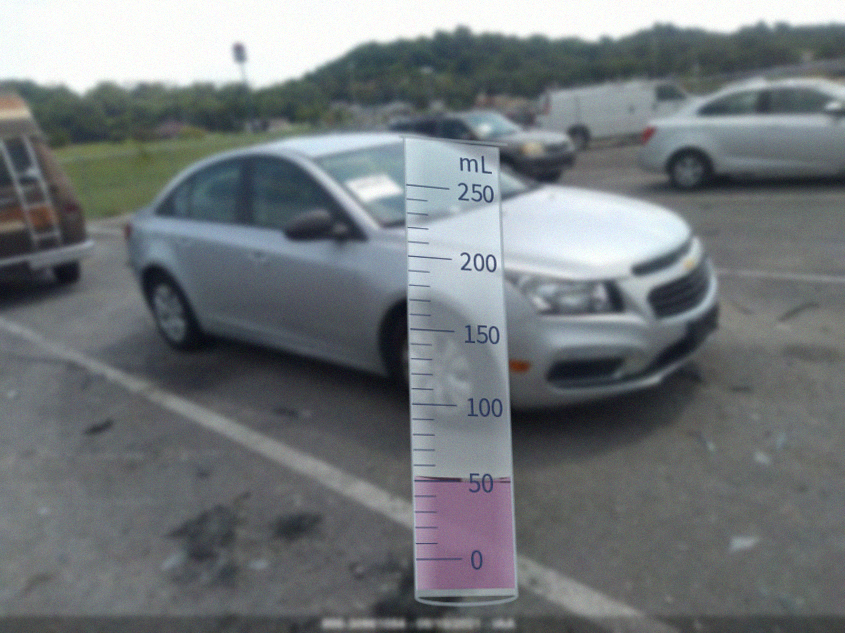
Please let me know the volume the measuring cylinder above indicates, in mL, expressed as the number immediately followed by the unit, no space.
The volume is 50mL
